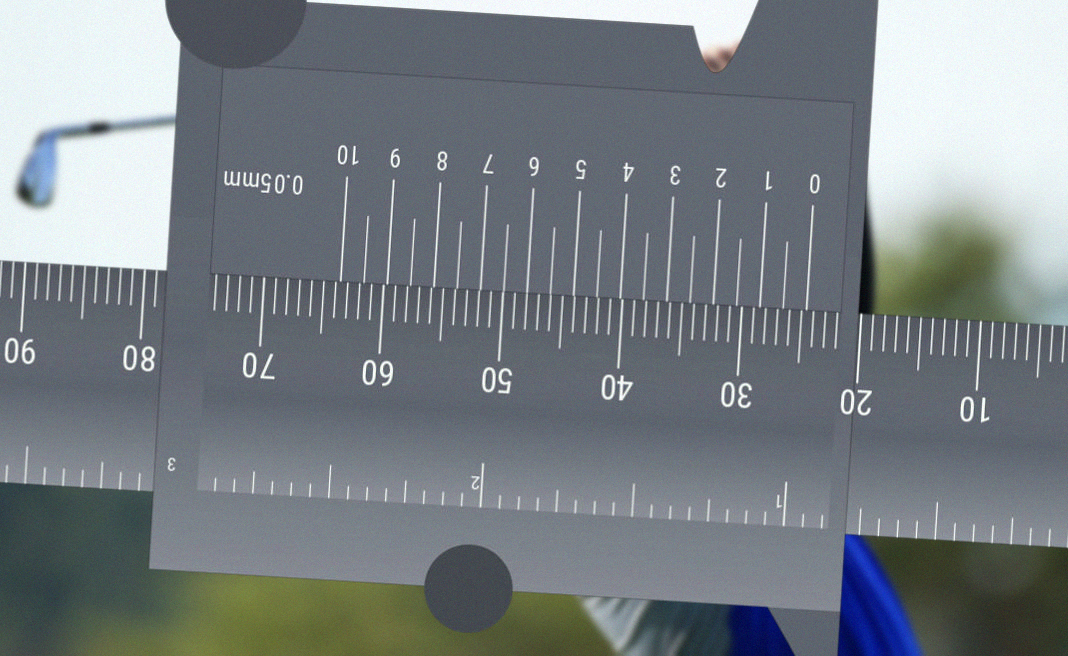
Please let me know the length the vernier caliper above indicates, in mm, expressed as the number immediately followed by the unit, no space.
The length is 24.6mm
